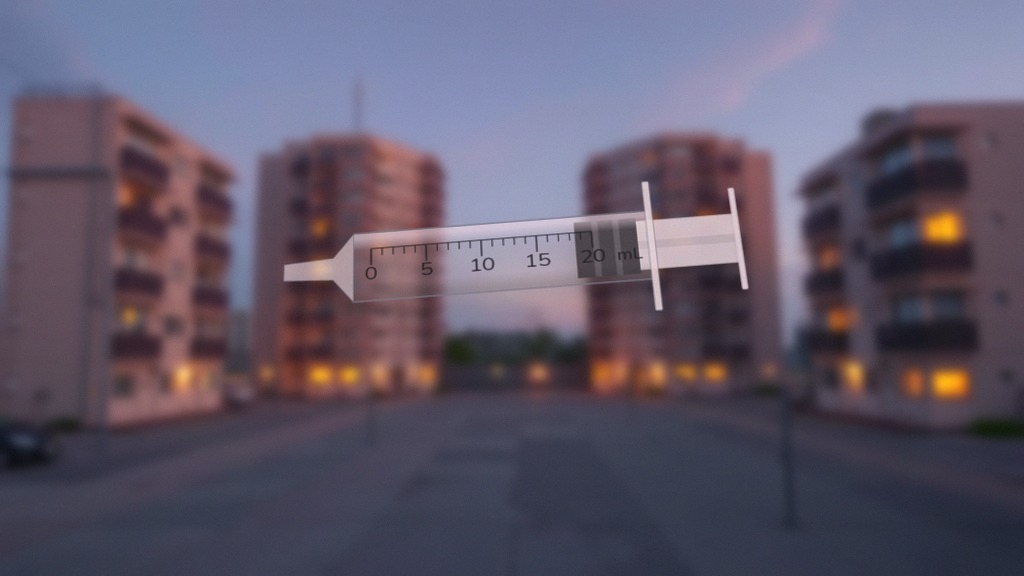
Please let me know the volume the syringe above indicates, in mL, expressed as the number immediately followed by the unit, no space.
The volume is 18.5mL
